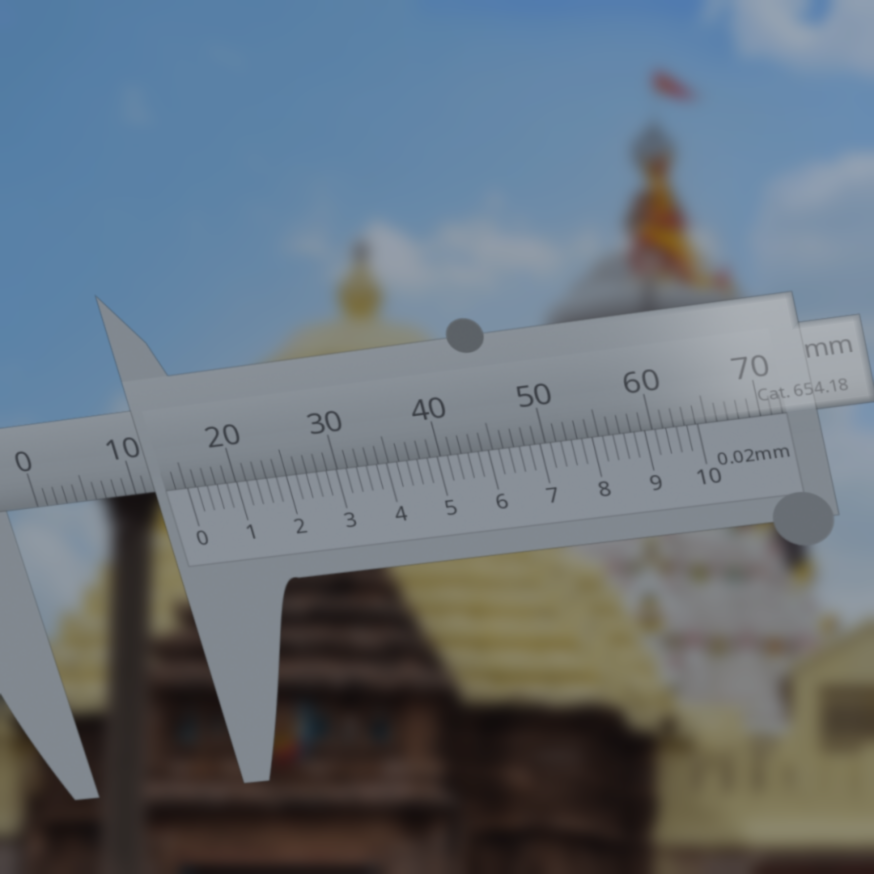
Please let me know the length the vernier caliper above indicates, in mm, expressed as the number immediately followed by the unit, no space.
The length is 15.2mm
